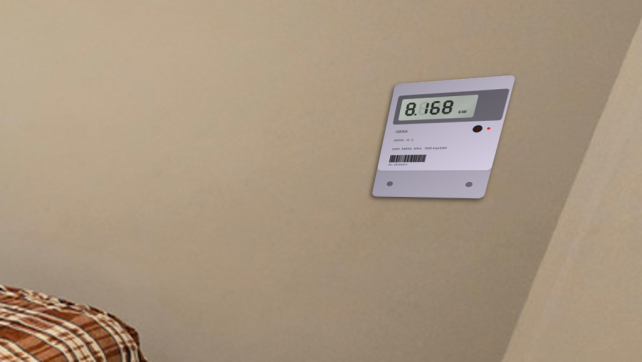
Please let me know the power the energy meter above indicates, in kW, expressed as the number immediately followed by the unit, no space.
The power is 8.168kW
